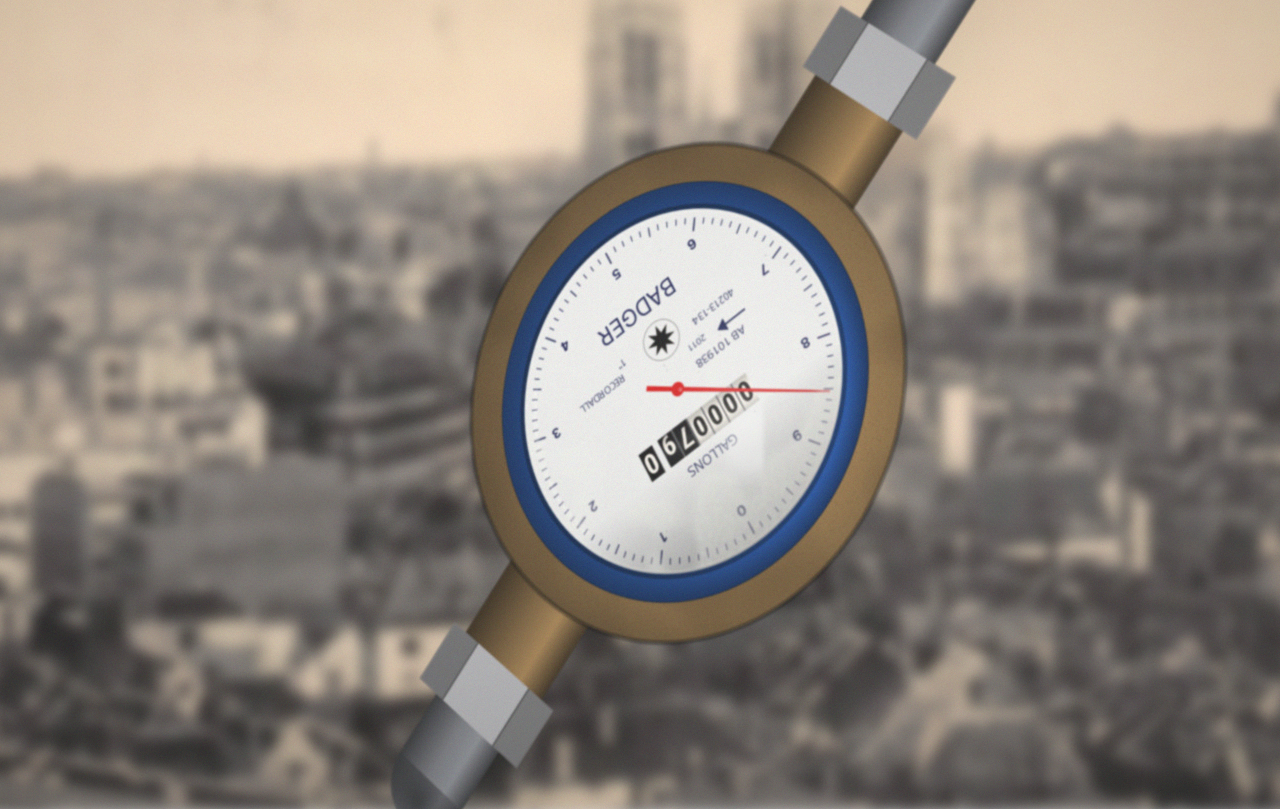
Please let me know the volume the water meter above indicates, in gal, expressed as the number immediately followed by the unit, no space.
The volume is 788.5gal
